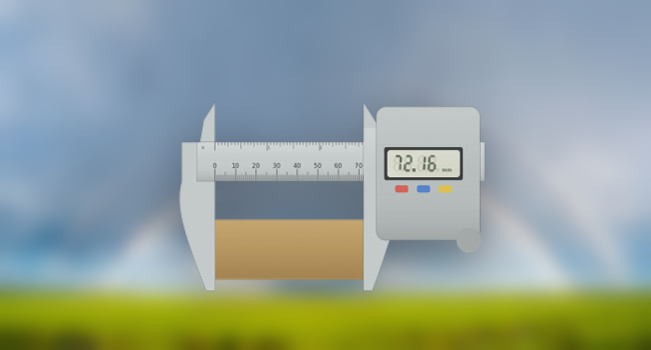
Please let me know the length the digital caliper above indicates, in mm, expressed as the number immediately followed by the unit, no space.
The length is 72.16mm
